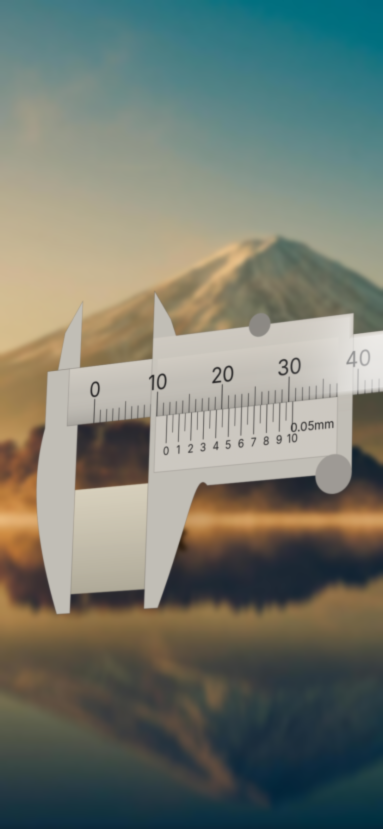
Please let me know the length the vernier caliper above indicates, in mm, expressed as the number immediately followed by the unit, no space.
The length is 11.6mm
